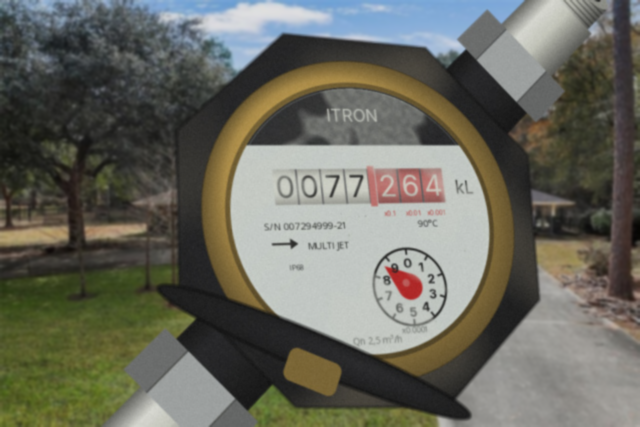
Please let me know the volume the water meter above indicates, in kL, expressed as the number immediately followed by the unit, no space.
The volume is 77.2648kL
